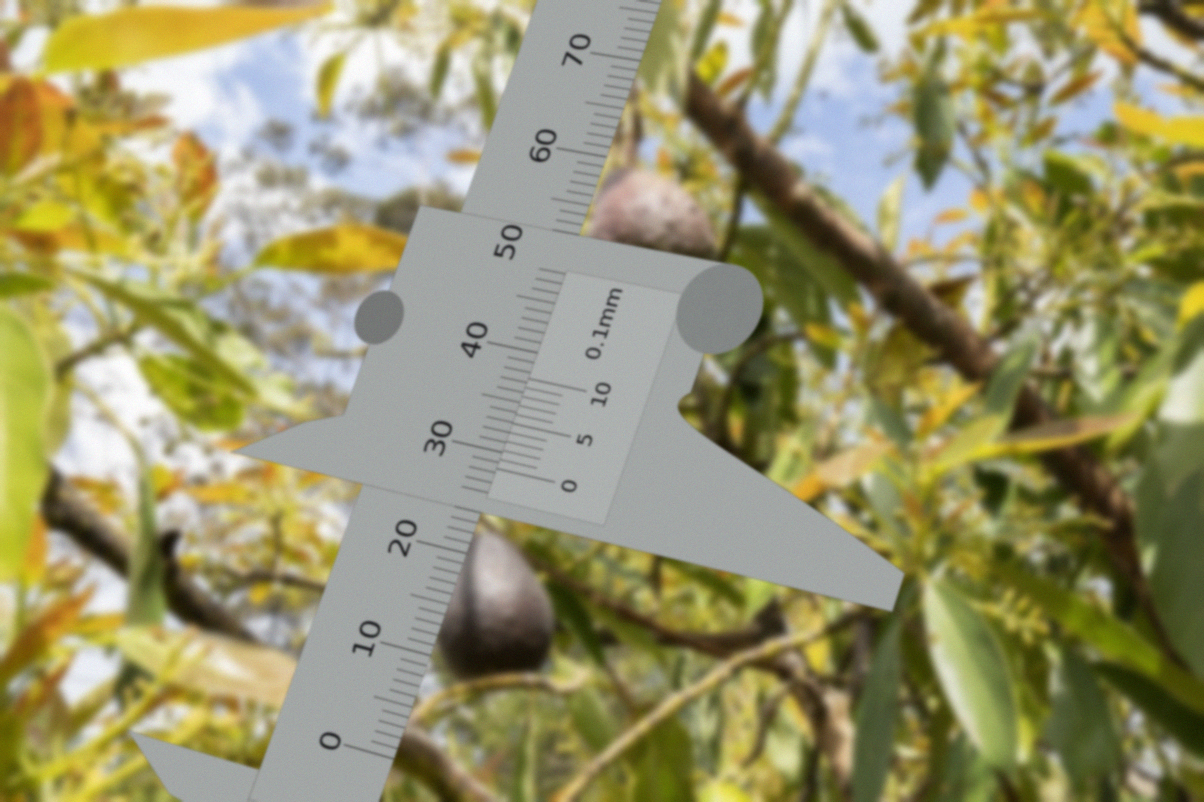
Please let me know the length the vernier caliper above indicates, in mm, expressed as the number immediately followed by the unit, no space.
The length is 28.4mm
